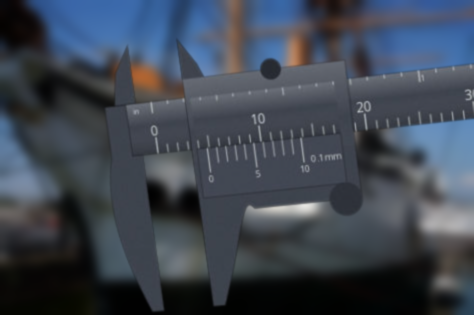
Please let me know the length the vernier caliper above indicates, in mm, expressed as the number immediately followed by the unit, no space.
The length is 4.8mm
